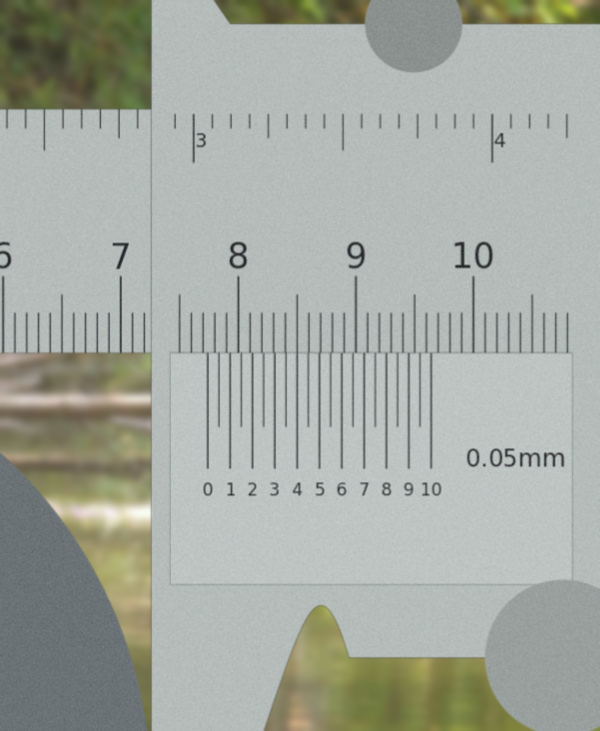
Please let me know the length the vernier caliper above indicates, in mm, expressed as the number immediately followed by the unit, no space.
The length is 77.4mm
